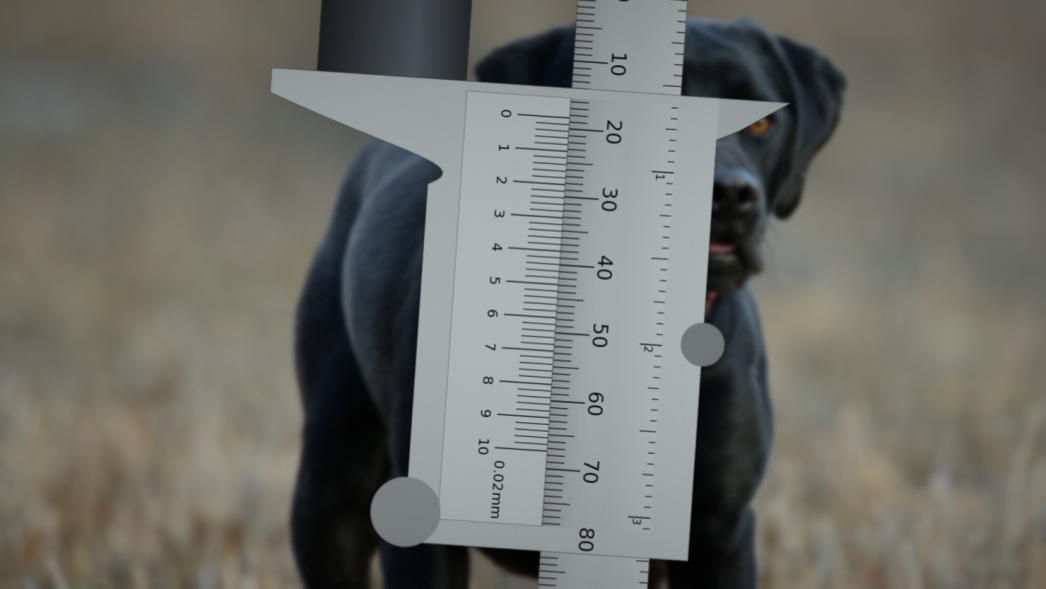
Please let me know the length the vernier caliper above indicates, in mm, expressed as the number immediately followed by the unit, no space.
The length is 18.4mm
